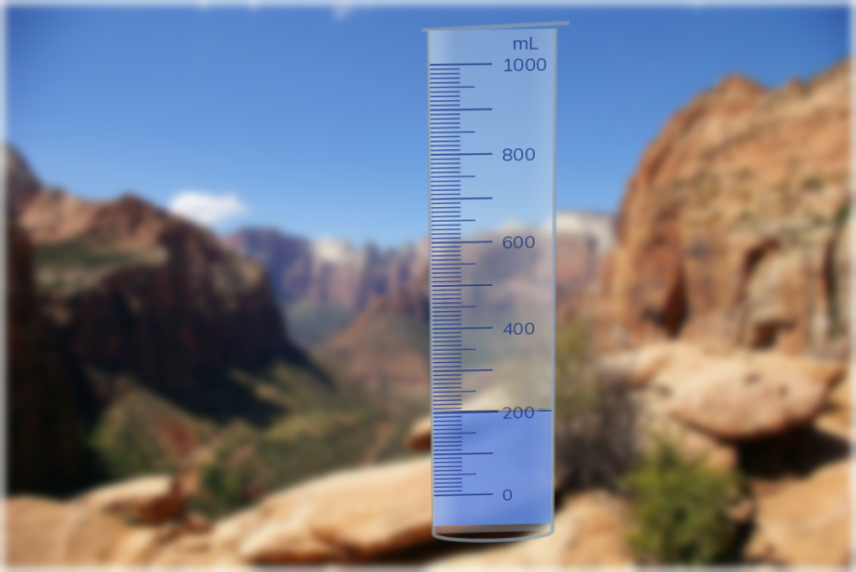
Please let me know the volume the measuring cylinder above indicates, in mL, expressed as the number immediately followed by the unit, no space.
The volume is 200mL
